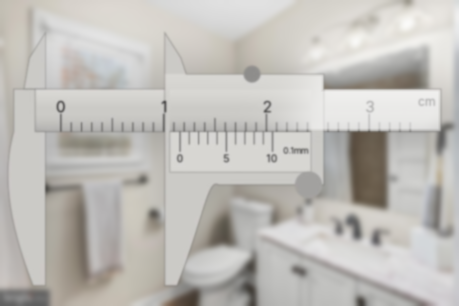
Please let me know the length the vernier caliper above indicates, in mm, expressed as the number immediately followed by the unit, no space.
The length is 11.6mm
